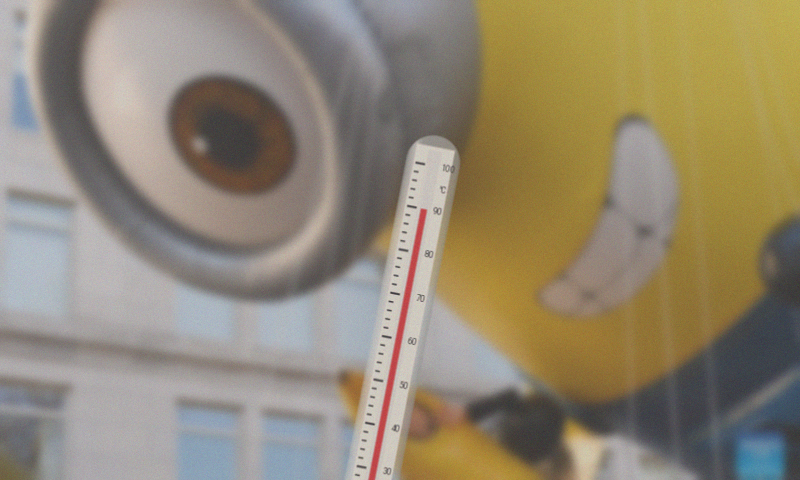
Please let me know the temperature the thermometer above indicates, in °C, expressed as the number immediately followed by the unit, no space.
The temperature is 90°C
